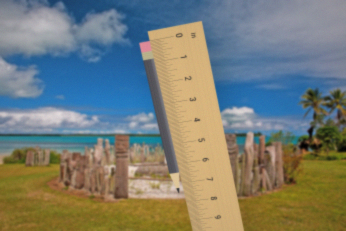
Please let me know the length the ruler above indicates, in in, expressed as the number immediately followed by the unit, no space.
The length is 7.5in
